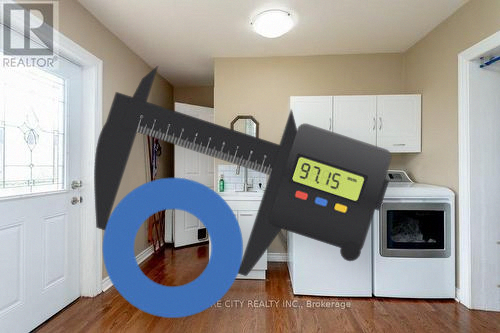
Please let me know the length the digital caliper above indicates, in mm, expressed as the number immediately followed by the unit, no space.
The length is 97.15mm
